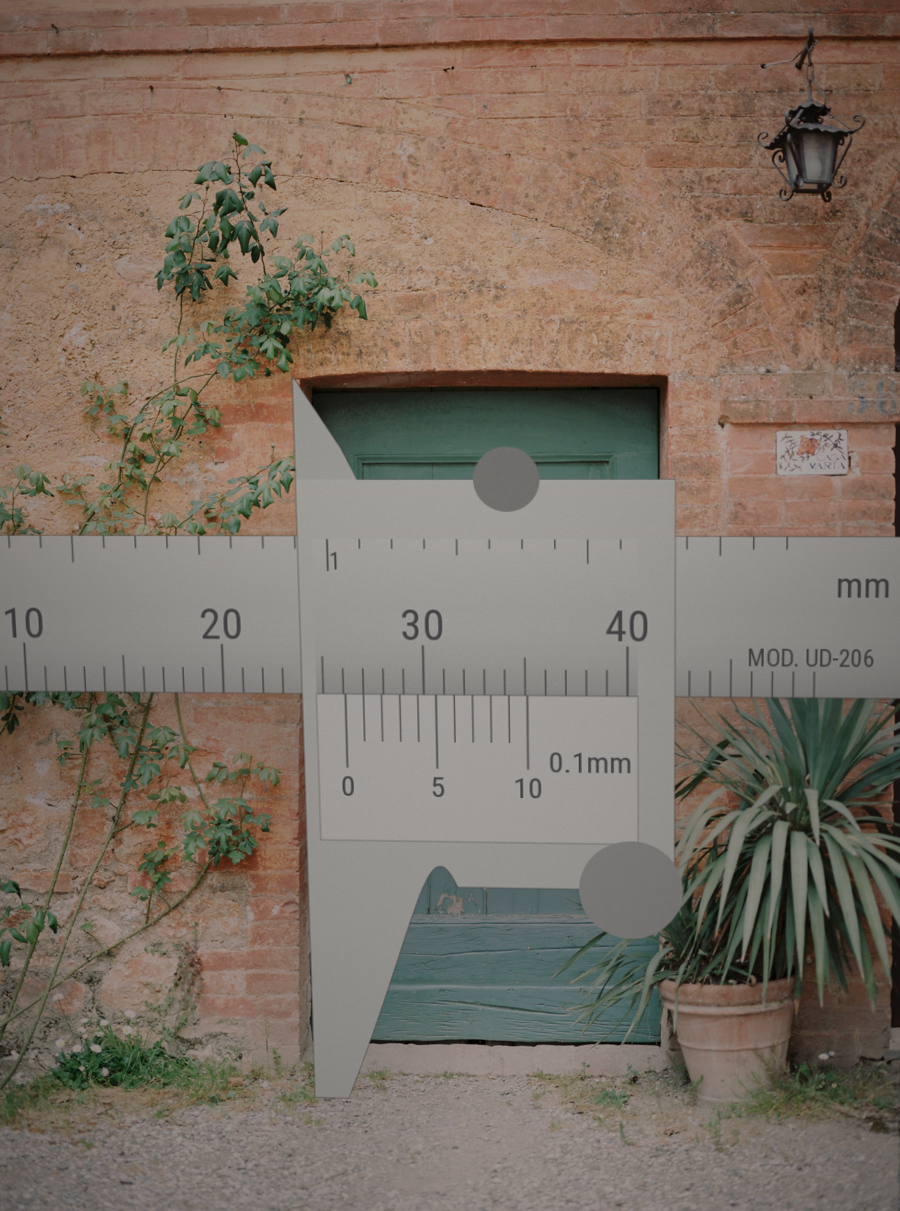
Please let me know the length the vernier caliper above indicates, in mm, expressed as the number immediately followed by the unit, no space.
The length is 26.1mm
